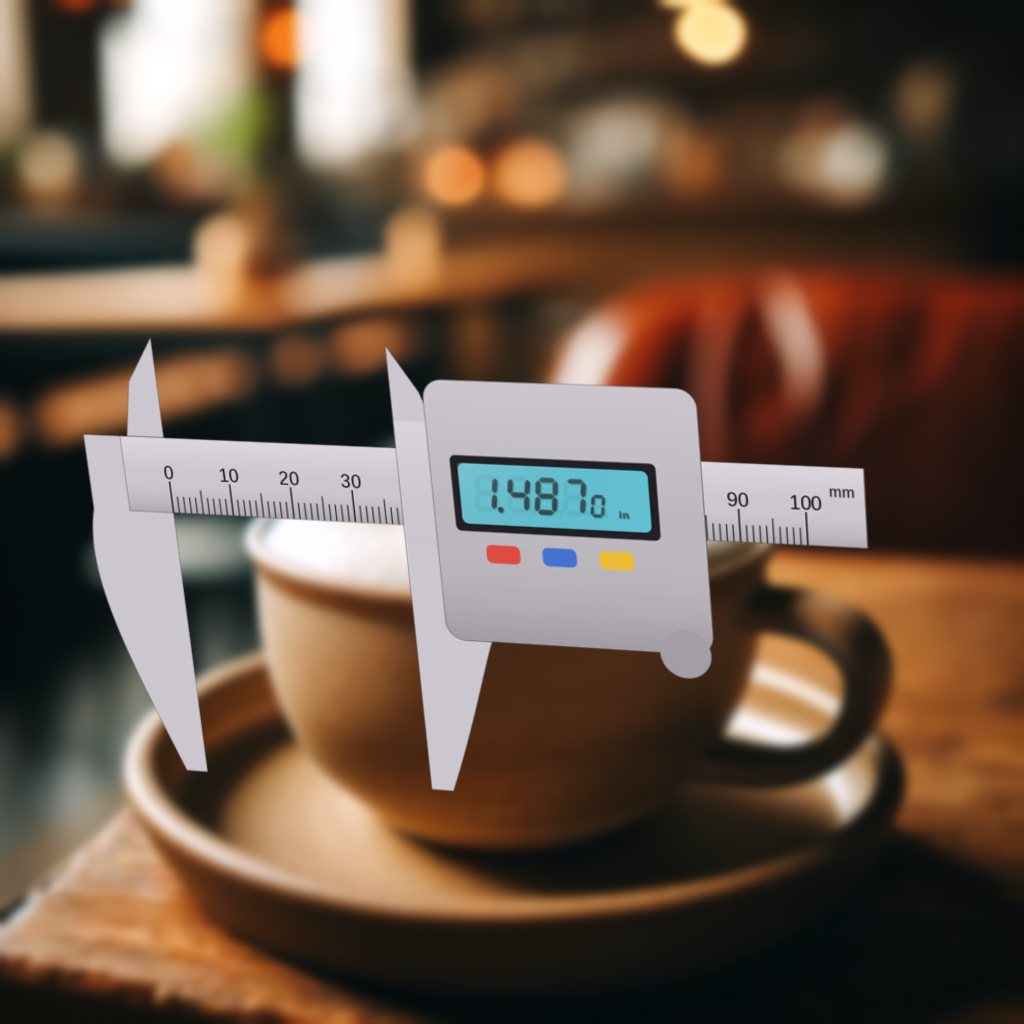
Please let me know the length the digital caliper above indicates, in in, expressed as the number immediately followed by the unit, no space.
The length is 1.4870in
